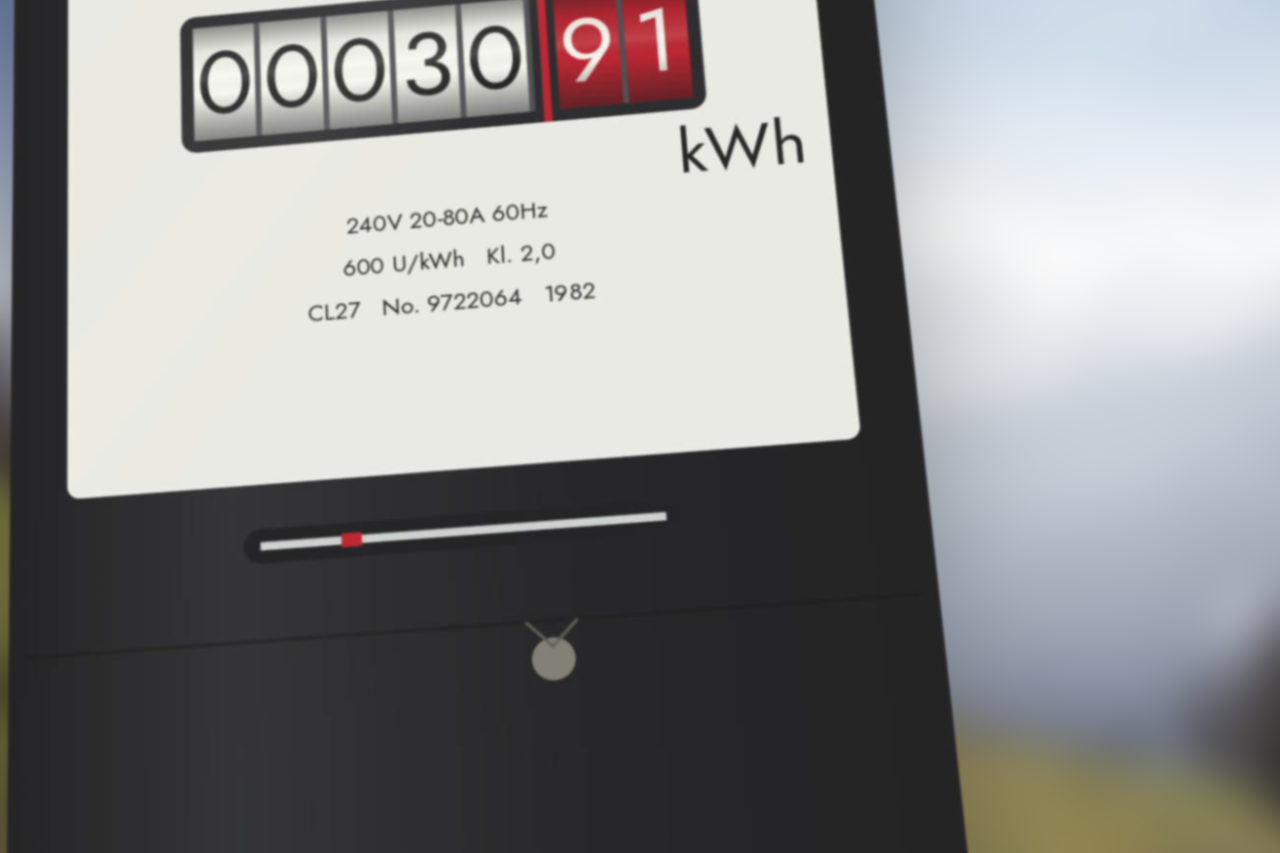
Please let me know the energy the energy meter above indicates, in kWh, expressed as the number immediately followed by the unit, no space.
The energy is 30.91kWh
